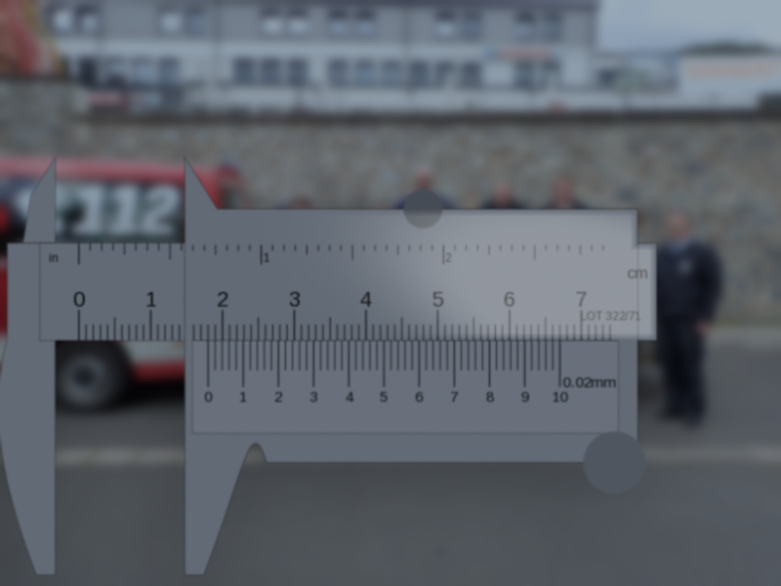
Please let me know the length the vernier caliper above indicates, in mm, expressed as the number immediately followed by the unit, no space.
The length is 18.0mm
